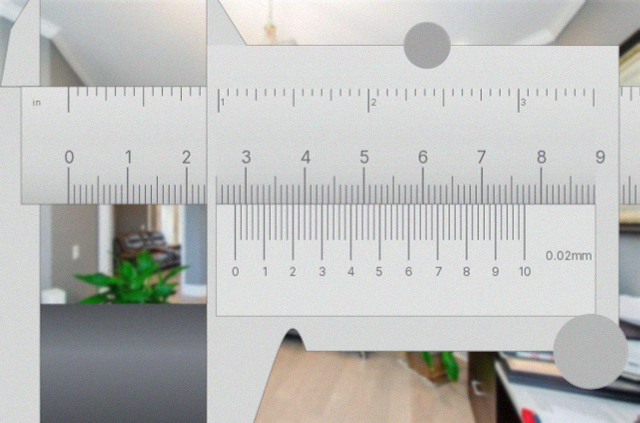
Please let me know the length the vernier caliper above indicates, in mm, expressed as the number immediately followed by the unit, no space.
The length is 28.2mm
